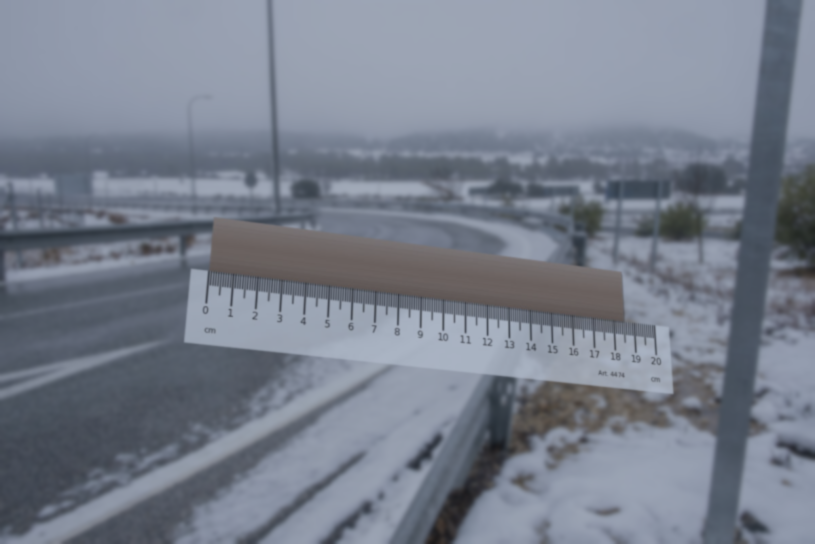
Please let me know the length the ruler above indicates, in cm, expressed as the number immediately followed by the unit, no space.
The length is 18.5cm
